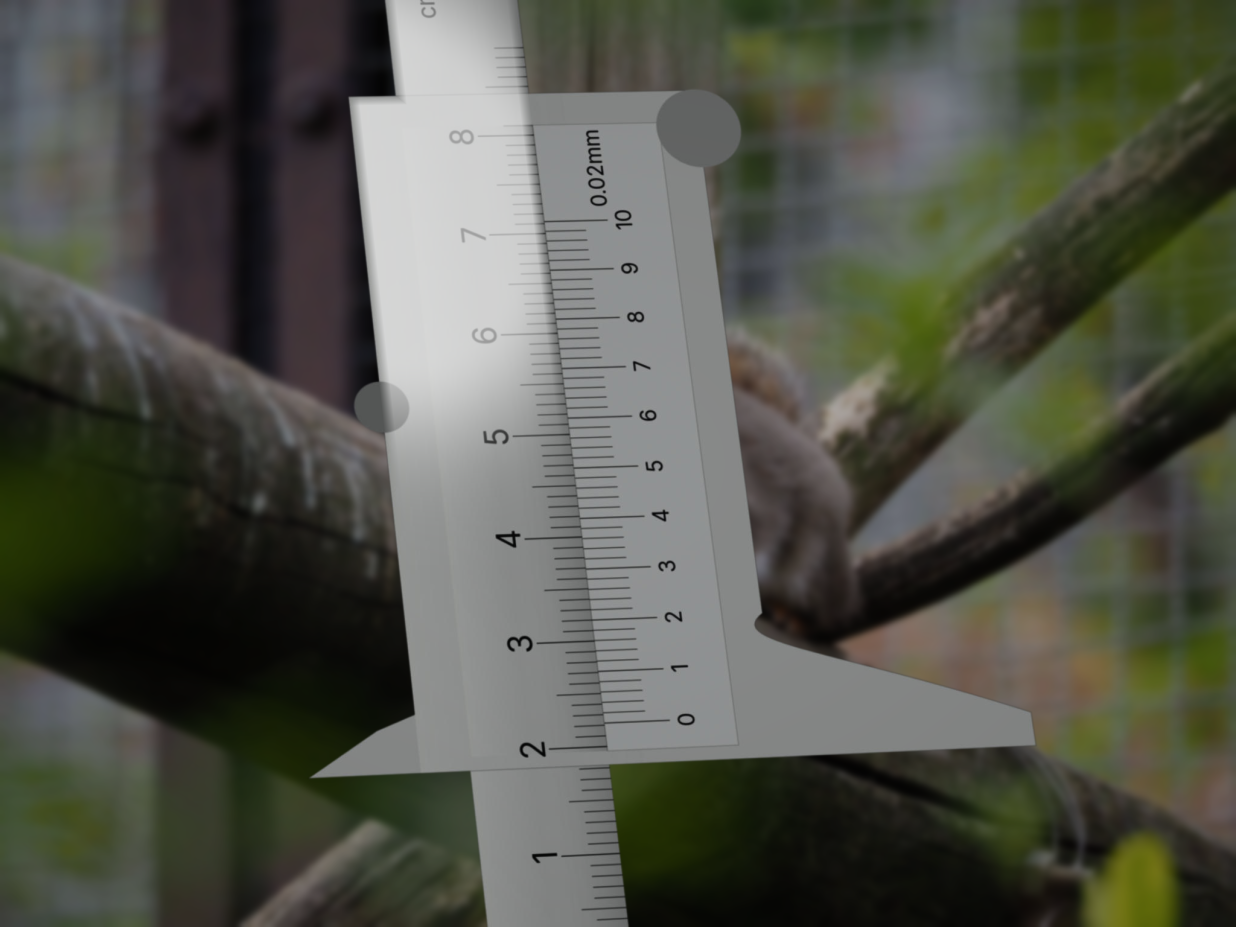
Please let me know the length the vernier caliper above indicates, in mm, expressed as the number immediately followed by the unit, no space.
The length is 22.2mm
